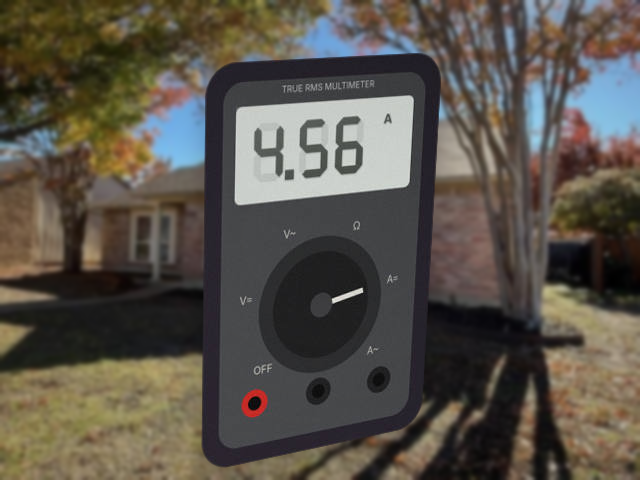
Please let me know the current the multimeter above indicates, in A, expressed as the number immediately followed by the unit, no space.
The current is 4.56A
